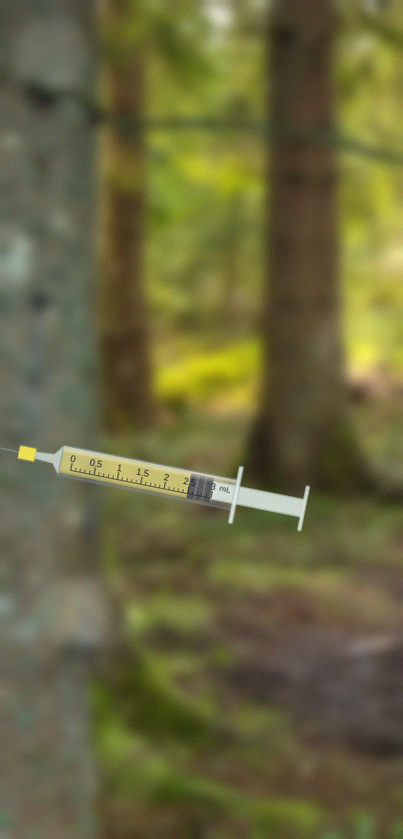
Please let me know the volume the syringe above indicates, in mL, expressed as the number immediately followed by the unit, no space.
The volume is 2.5mL
